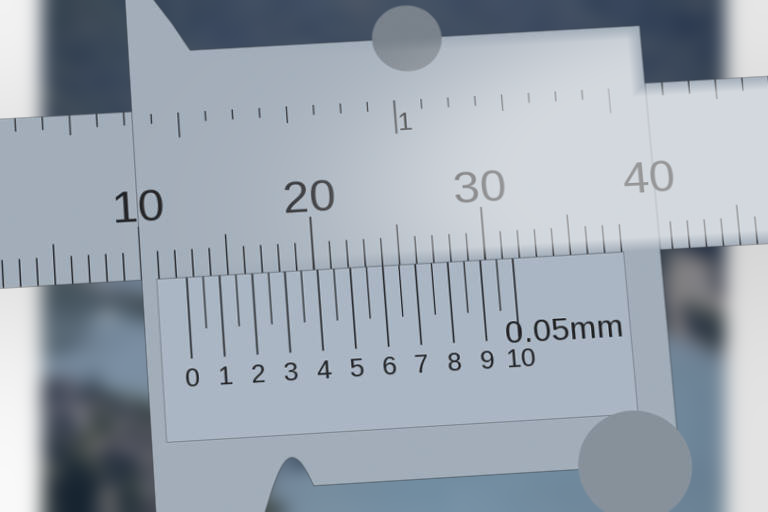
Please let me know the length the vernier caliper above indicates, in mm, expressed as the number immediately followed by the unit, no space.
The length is 12.6mm
